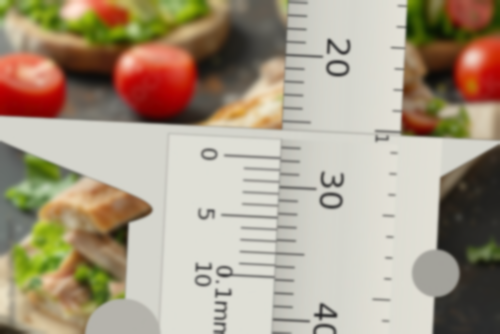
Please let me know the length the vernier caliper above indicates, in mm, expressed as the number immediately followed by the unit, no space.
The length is 27.8mm
